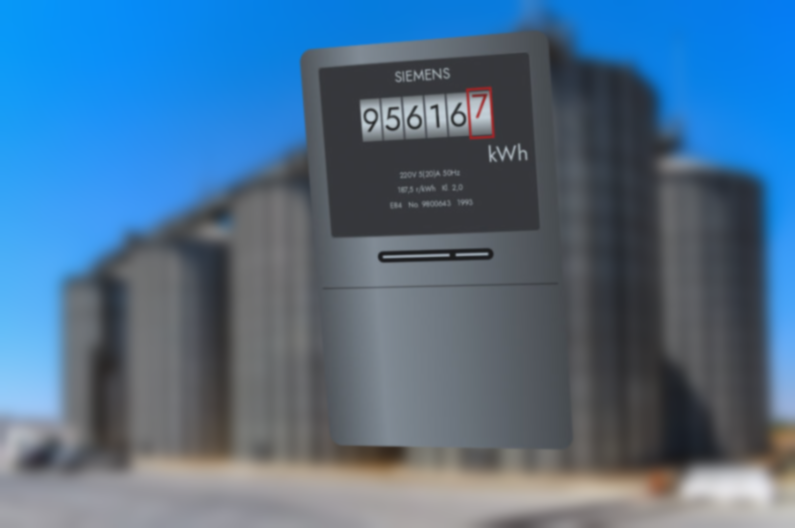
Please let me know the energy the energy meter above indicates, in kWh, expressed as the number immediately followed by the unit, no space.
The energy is 95616.7kWh
